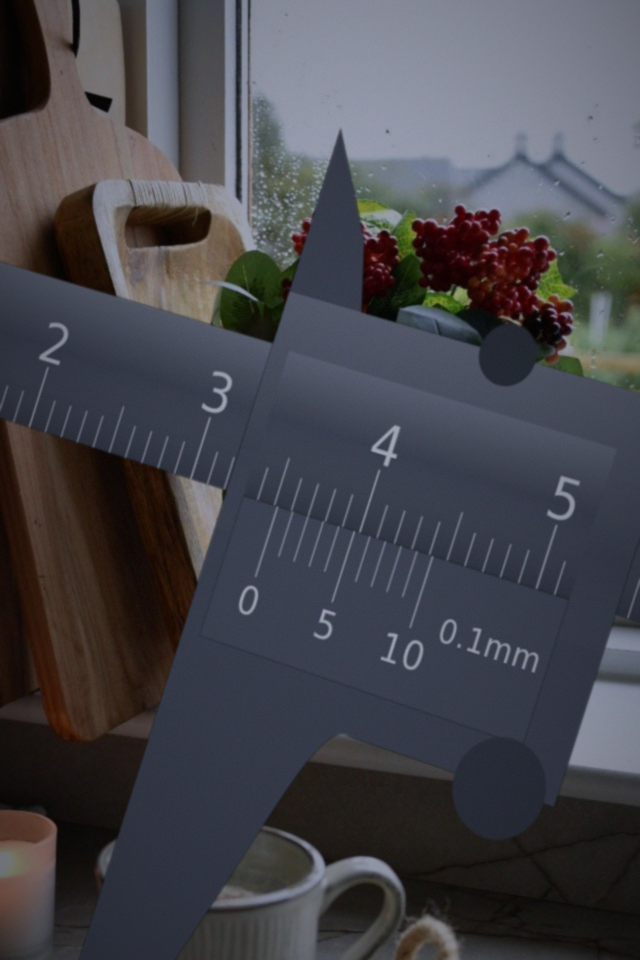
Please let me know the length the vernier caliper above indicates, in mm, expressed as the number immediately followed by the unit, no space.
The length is 35.2mm
